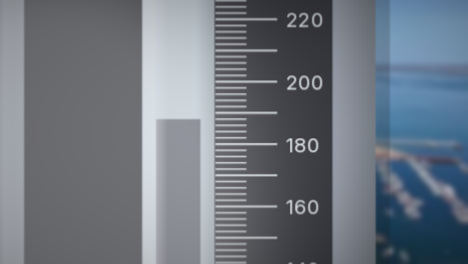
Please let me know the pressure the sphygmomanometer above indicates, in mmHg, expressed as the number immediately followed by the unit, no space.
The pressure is 188mmHg
